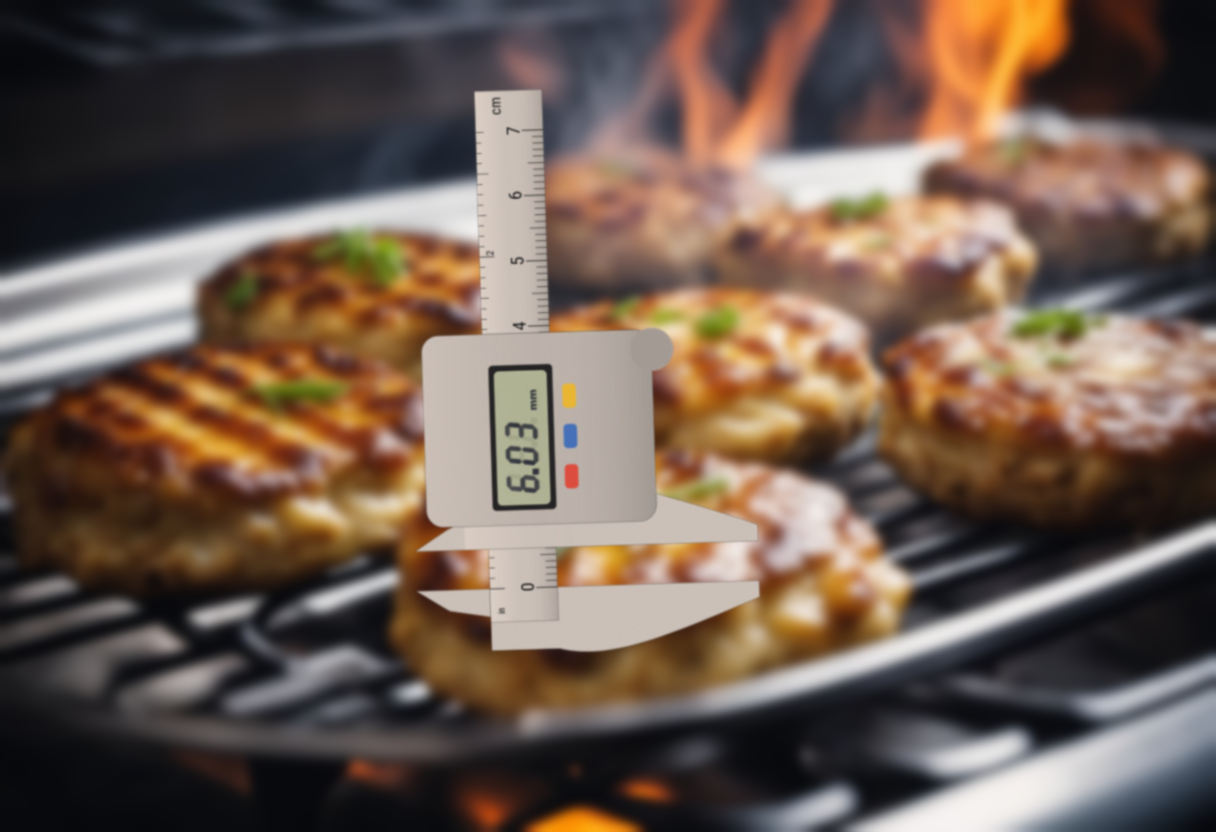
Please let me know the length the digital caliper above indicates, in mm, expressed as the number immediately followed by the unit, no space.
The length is 6.03mm
